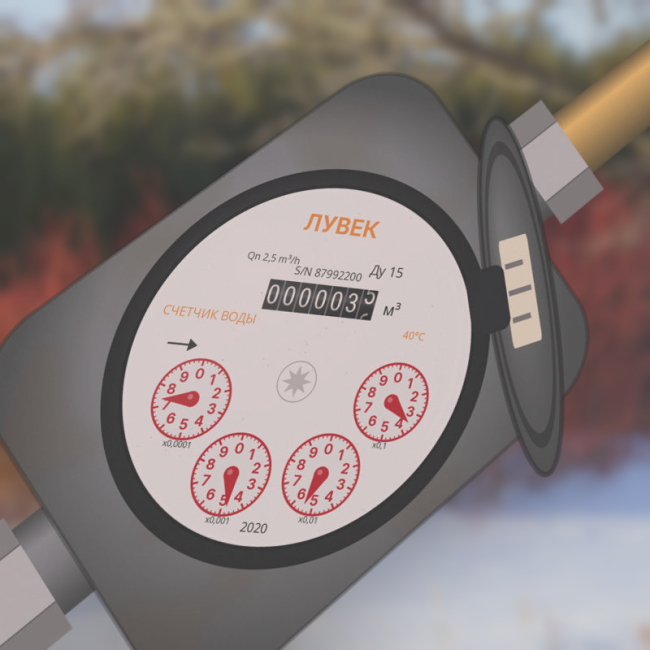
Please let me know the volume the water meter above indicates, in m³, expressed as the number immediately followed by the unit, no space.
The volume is 35.3547m³
